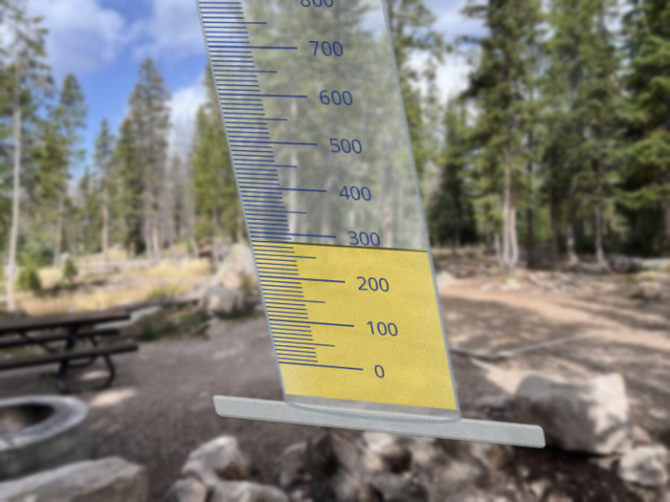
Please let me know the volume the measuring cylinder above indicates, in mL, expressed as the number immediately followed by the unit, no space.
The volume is 280mL
